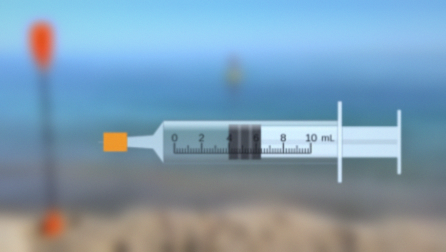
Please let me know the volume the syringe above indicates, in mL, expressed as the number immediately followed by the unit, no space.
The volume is 4mL
